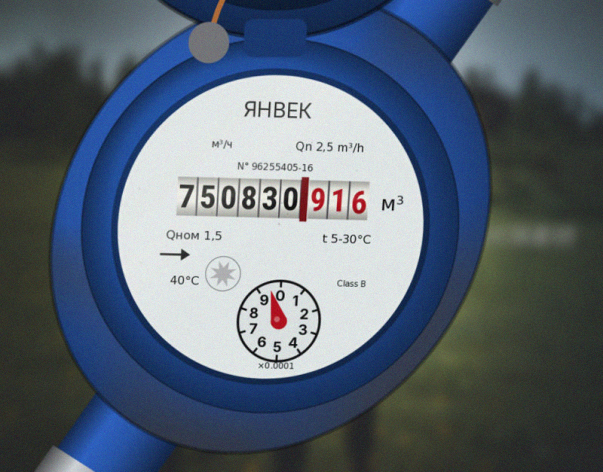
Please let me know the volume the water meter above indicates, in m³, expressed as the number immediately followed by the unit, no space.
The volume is 750830.9159m³
